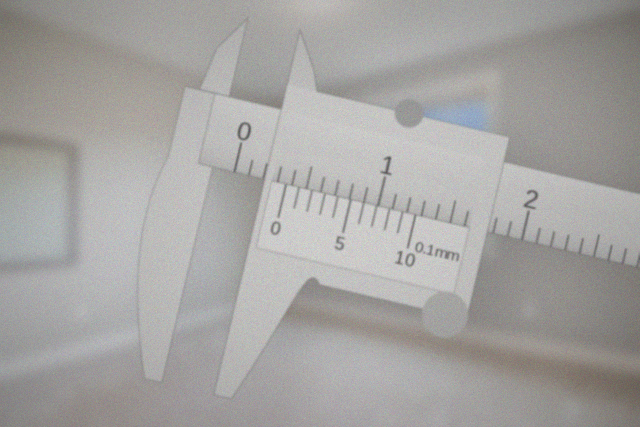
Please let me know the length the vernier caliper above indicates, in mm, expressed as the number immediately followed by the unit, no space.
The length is 3.6mm
